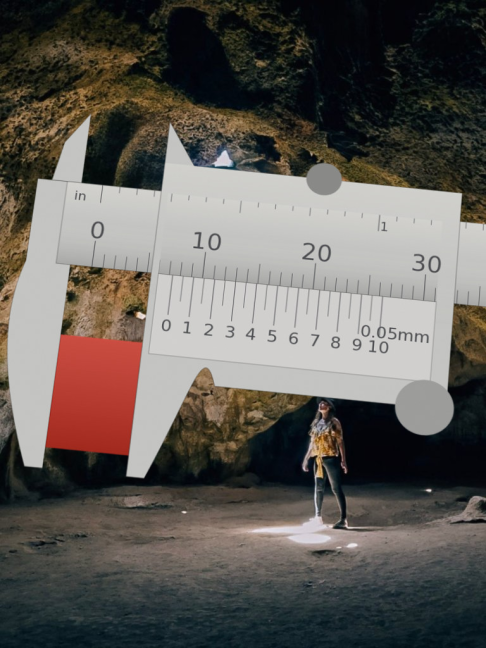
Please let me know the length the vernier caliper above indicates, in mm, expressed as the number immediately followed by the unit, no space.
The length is 7.3mm
